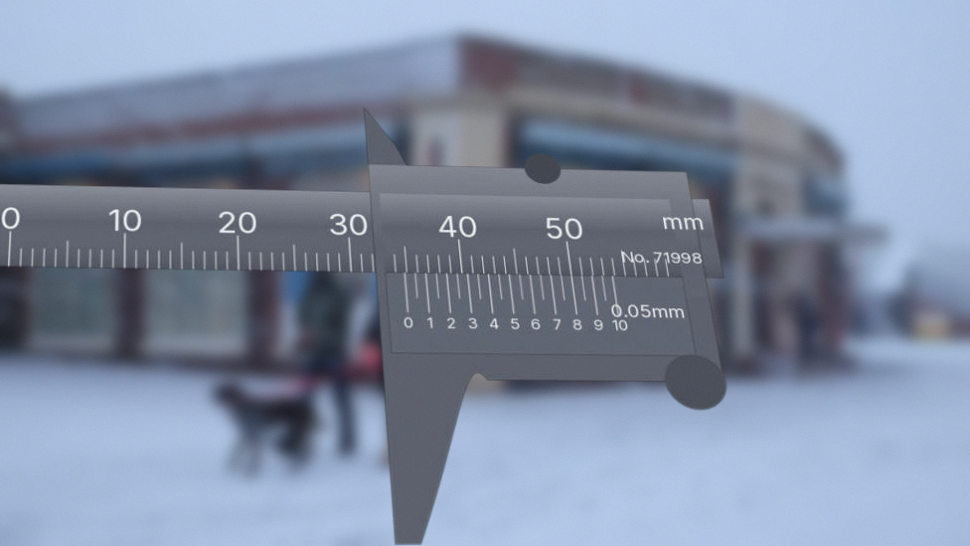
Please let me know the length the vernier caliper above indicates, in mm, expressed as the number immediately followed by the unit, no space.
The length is 34.8mm
